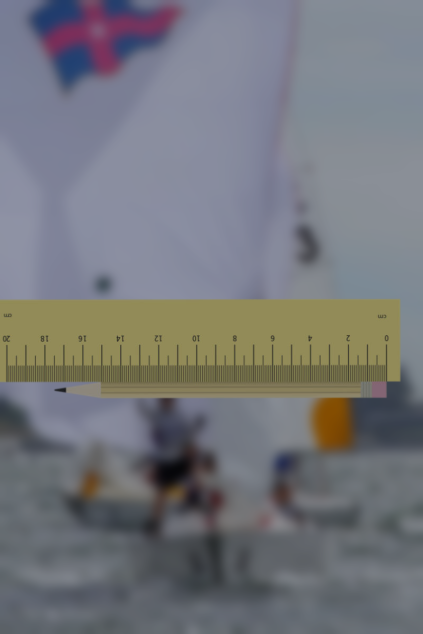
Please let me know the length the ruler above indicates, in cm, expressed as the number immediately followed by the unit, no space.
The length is 17.5cm
